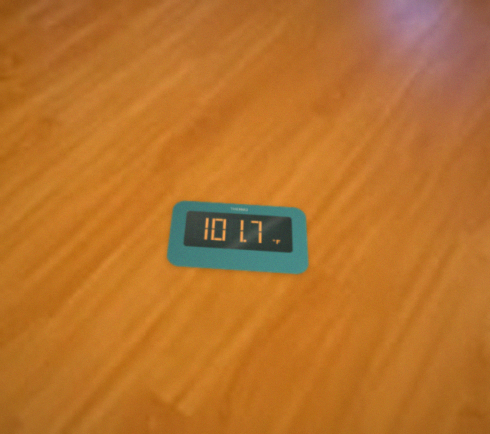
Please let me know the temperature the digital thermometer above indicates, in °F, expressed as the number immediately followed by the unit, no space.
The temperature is 101.7°F
